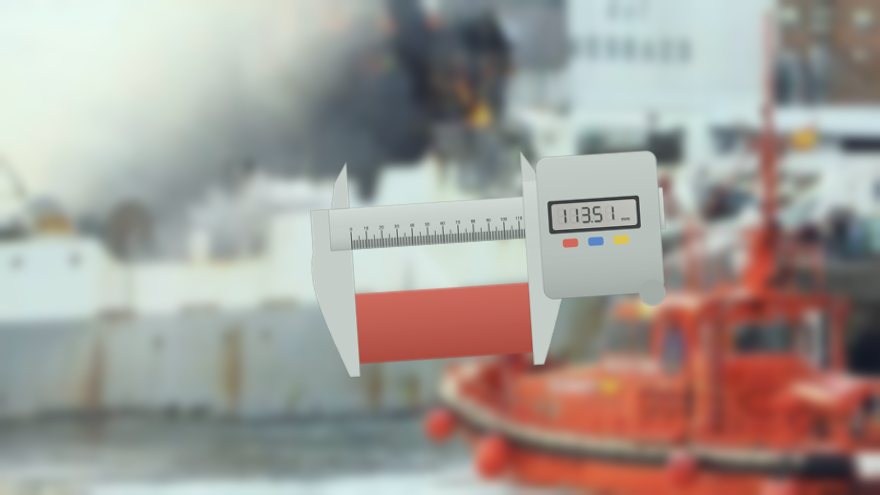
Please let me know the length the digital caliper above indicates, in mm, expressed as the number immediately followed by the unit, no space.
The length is 113.51mm
